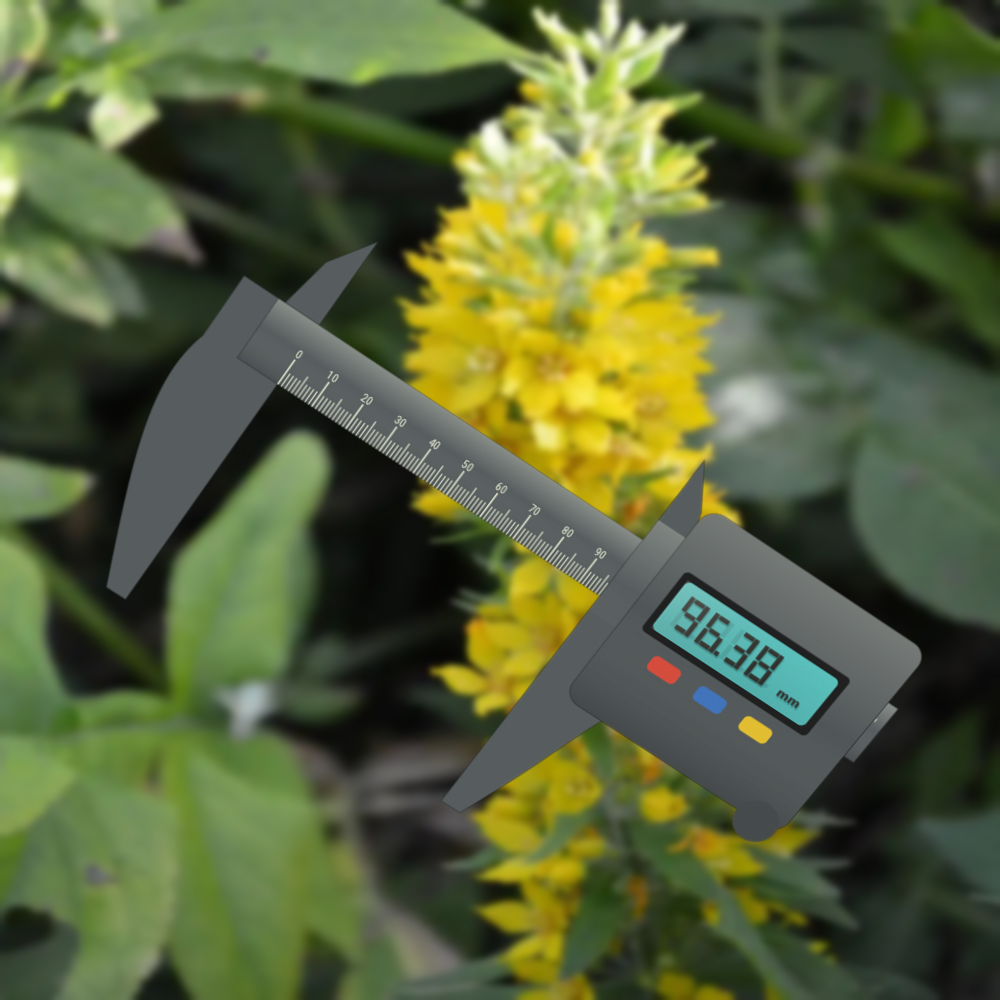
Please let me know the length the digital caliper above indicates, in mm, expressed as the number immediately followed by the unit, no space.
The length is 96.38mm
